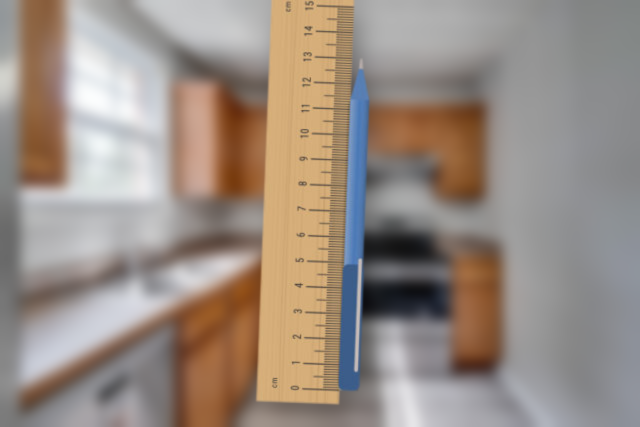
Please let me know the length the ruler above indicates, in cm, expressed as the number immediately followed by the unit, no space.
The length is 13cm
